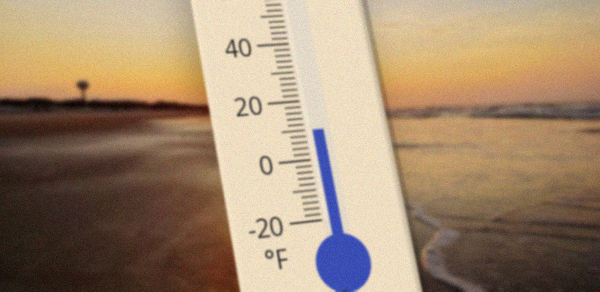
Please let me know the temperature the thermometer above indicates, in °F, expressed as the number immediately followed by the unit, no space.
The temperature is 10°F
